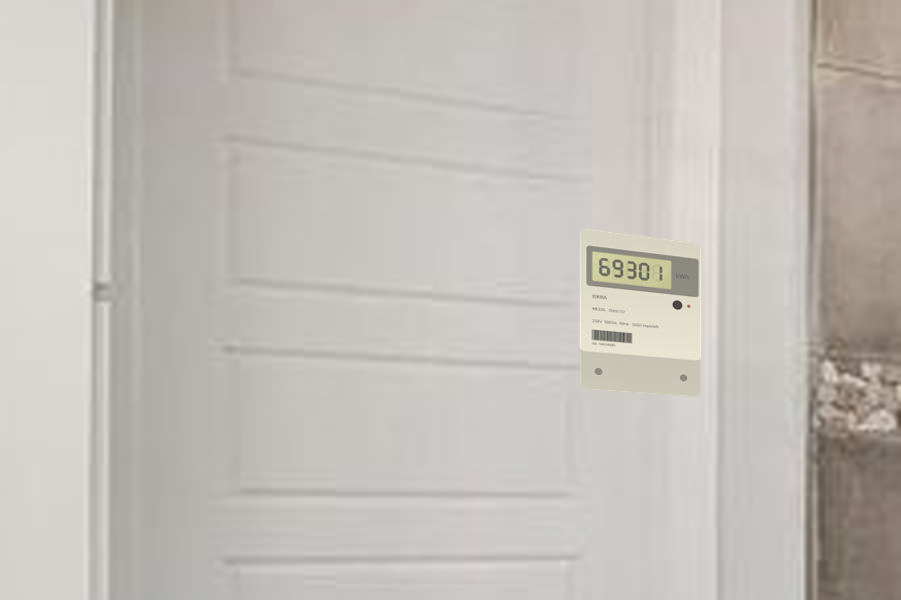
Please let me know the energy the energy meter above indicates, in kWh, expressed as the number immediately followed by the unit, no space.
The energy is 69301kWh
